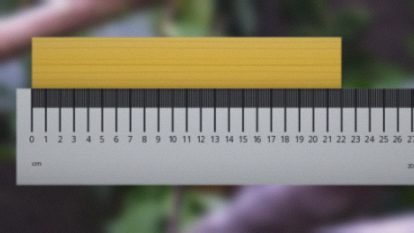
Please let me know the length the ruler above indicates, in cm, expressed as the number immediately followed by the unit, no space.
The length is 22cm
